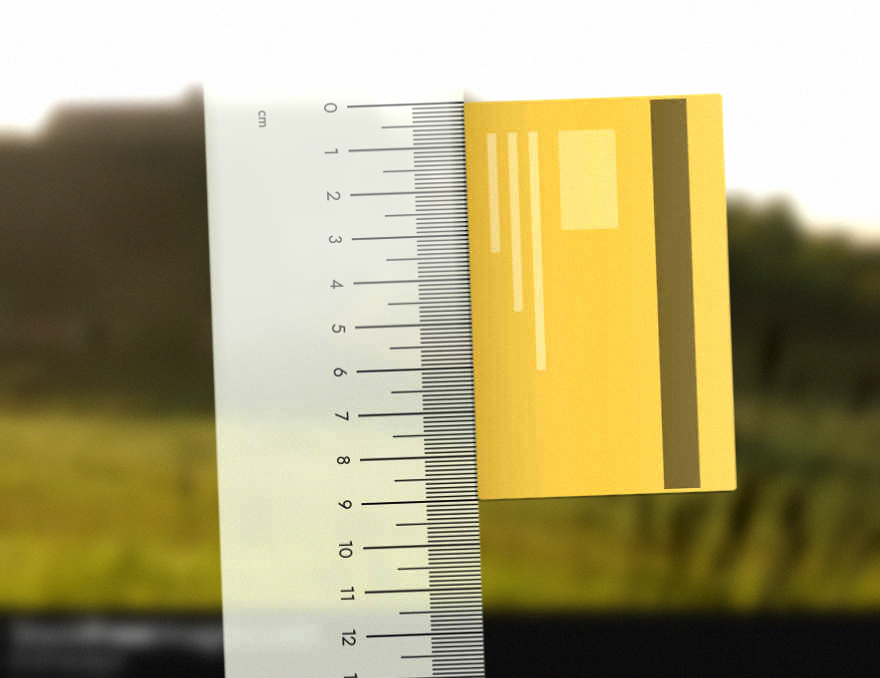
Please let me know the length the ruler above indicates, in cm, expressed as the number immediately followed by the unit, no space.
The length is 9cm
